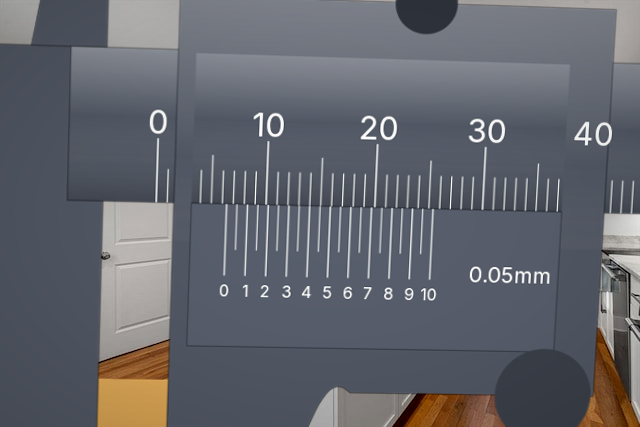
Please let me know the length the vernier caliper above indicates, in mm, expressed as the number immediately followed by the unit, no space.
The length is 6.4mm
